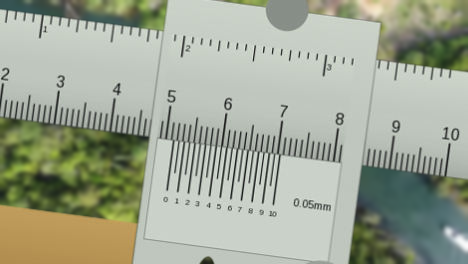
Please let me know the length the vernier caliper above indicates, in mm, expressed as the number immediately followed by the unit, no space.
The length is 51.4mm
